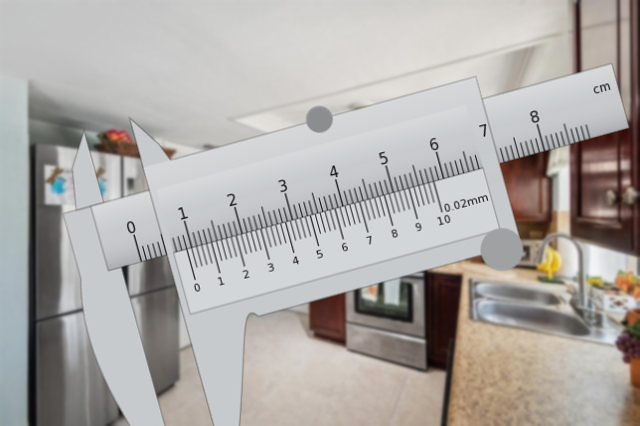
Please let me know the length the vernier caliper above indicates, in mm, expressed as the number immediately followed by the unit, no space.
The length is 9.0mm
